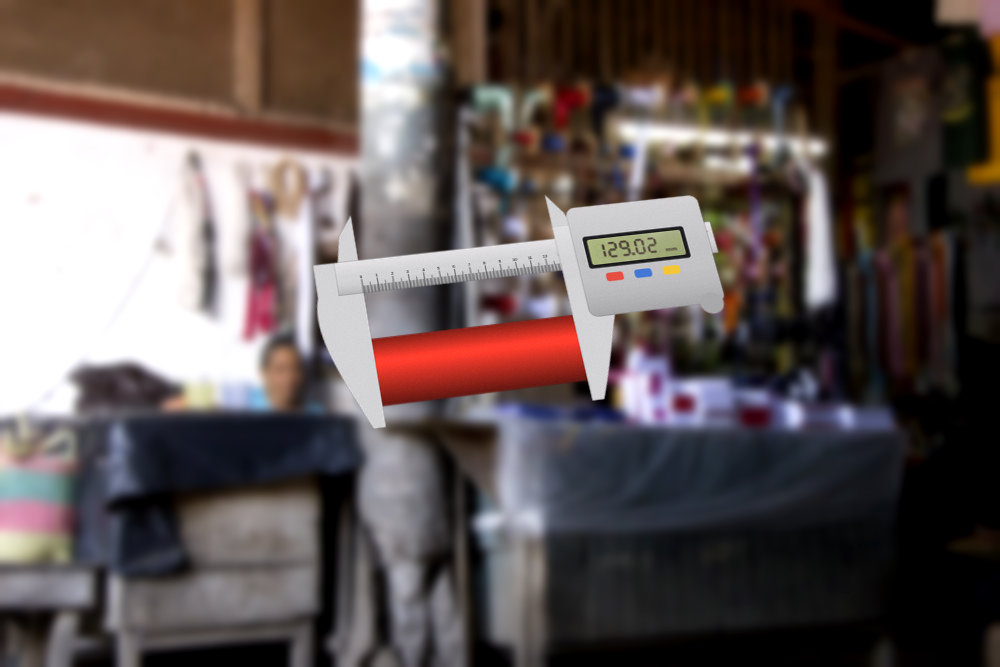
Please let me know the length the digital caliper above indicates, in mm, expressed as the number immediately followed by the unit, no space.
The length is 129.02mm
